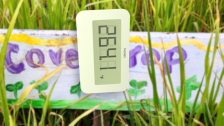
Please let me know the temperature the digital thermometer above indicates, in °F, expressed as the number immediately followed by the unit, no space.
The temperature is 264.1°F
